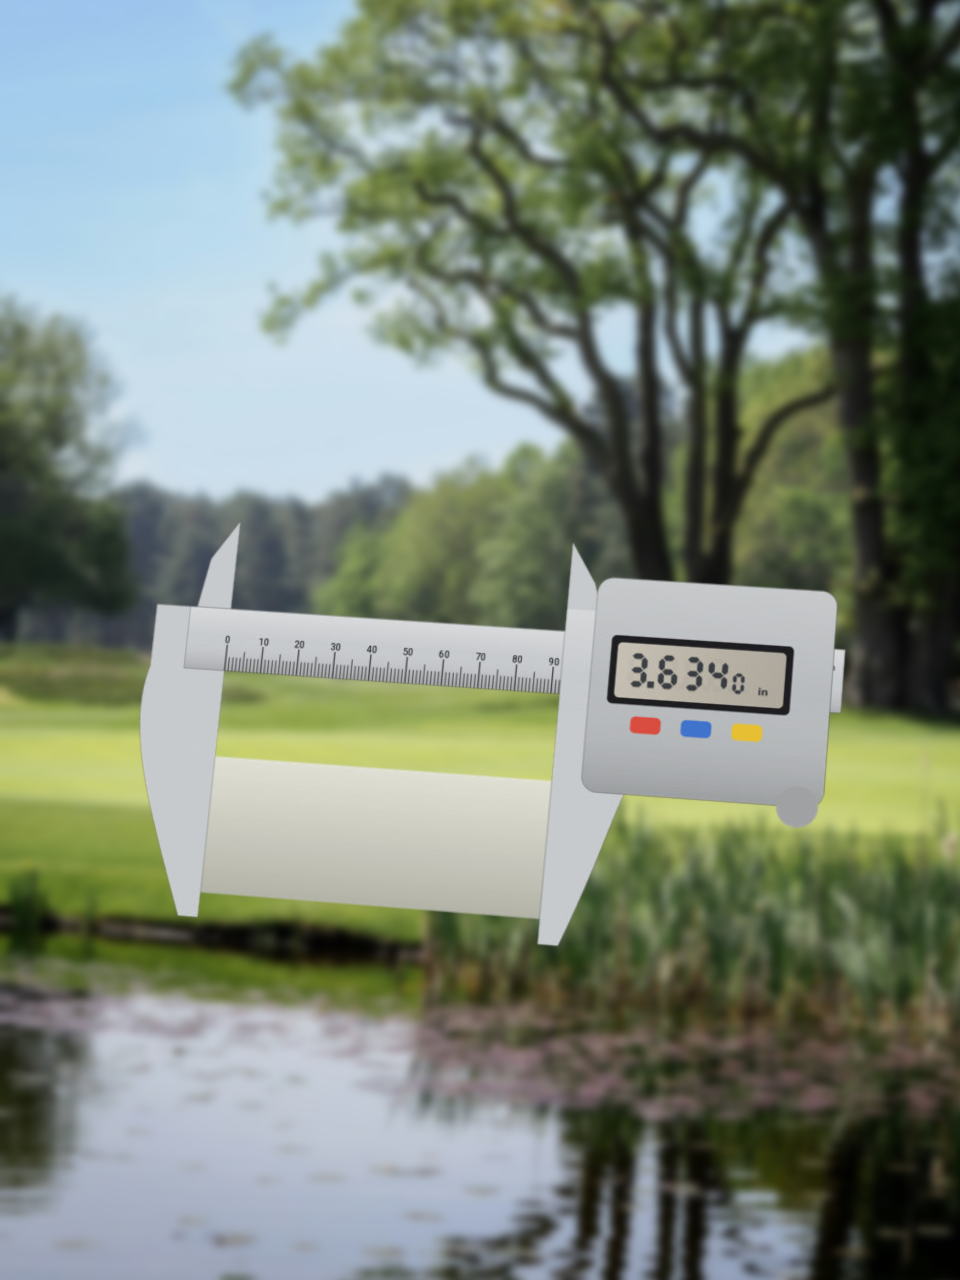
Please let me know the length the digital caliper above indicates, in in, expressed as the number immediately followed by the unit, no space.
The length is 3.6340in
